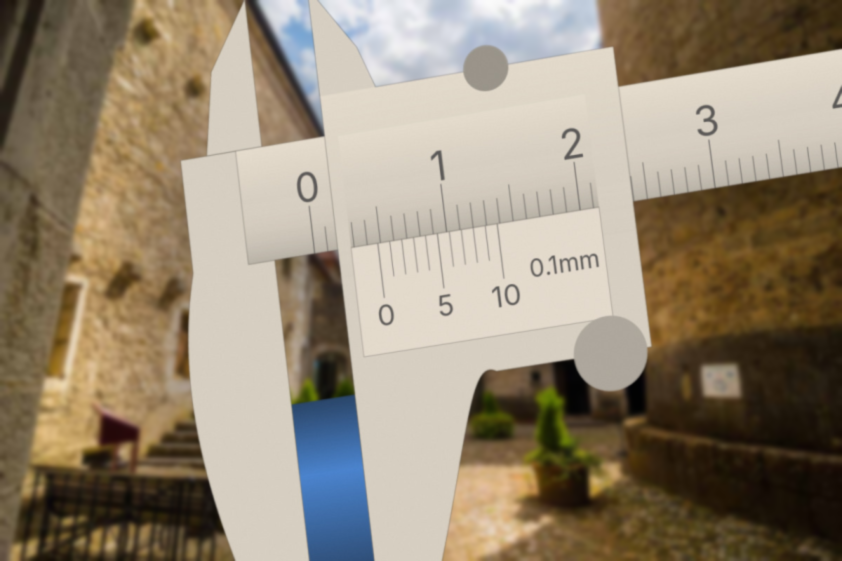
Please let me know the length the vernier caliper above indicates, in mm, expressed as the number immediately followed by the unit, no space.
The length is 4.8mm
